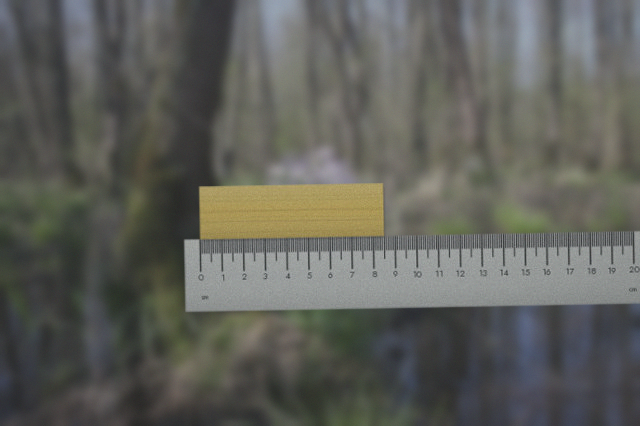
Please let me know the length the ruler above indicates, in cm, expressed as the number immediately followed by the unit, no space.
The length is 8.5cm
